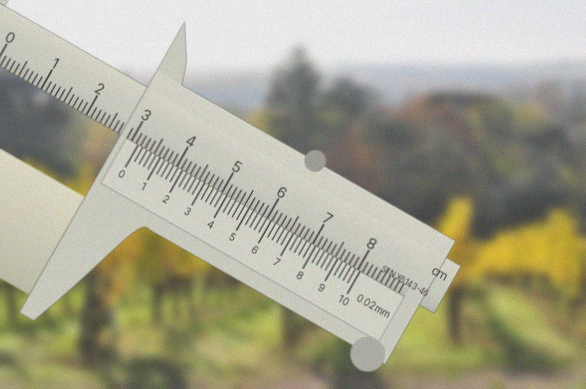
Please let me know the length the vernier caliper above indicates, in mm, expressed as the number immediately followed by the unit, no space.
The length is 31.5mm
